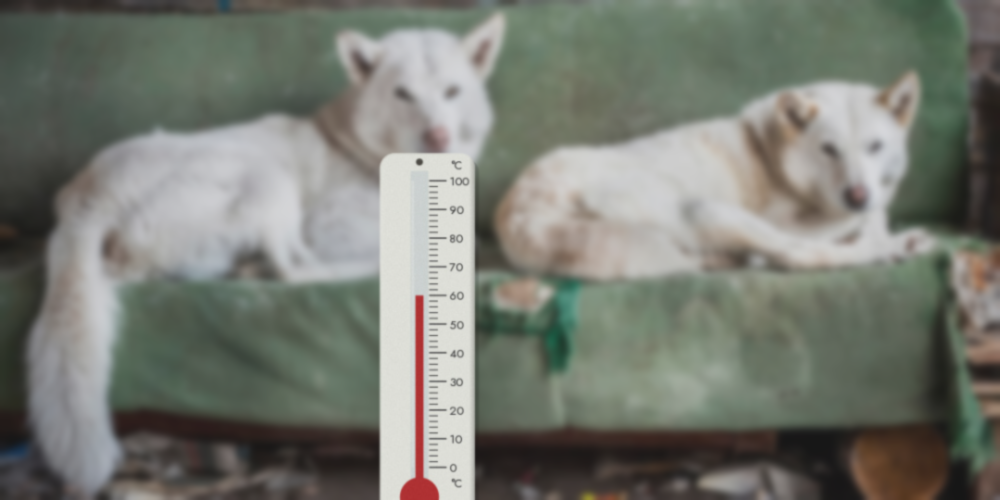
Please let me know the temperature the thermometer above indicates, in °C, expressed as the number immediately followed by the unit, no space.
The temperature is 60°C
